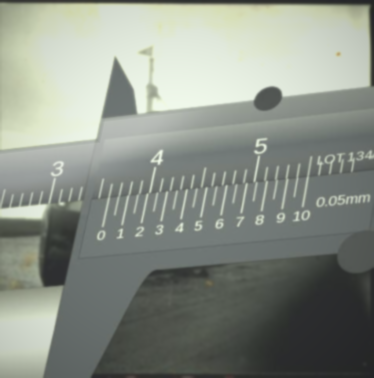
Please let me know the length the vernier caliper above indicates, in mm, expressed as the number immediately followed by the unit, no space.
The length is 36.0mm
